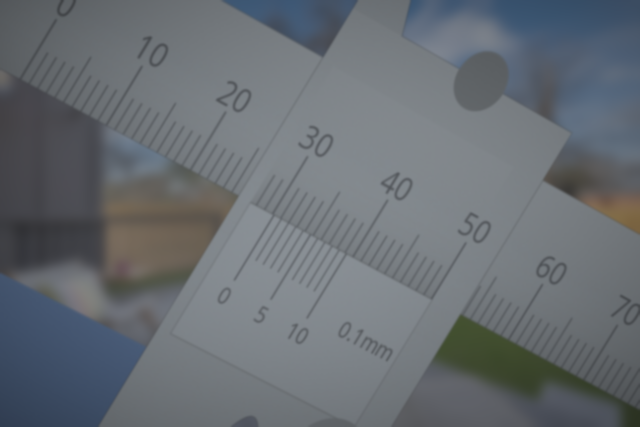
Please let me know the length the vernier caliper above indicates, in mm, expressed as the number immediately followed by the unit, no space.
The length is 30.2mm
